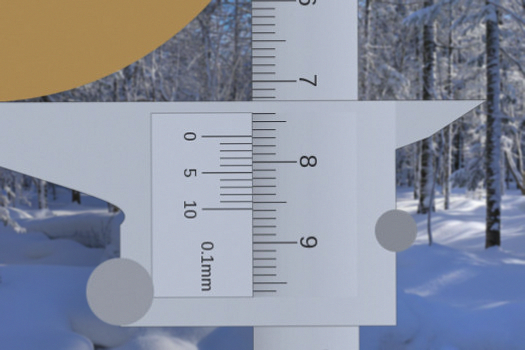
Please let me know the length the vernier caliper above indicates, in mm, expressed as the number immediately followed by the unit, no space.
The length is 76.8mm
